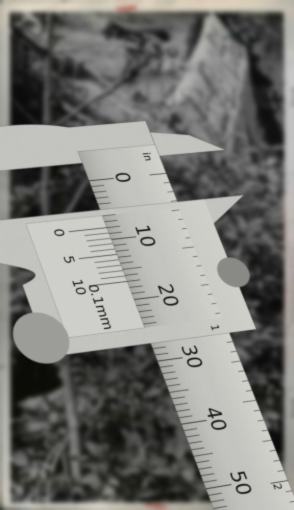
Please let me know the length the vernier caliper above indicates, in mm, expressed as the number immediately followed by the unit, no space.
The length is 8.0mm
